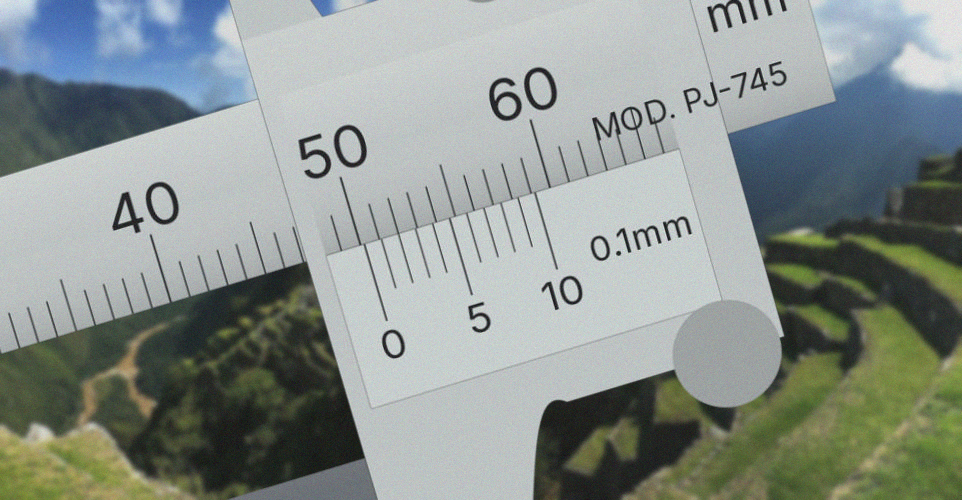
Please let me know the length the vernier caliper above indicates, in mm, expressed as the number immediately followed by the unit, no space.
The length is 50.2mm
